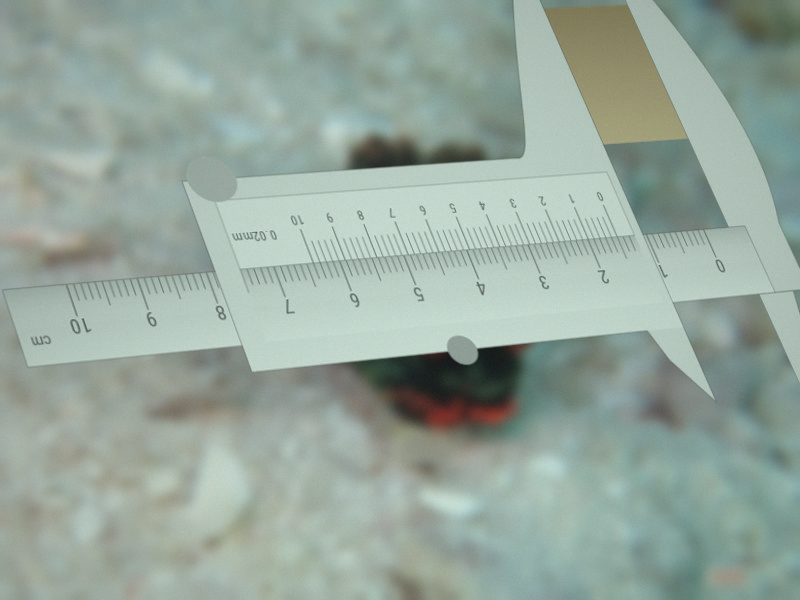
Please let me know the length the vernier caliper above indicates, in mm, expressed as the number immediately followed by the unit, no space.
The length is 15.0mm
